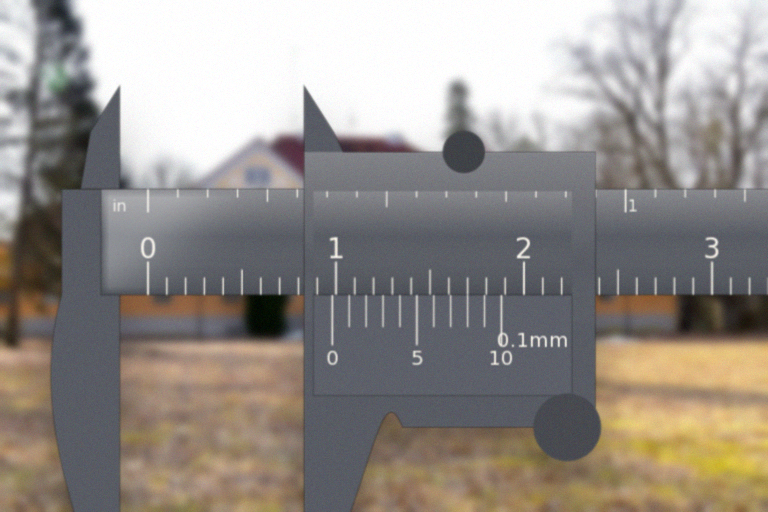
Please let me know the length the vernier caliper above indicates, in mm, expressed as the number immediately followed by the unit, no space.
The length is 9.8mm
